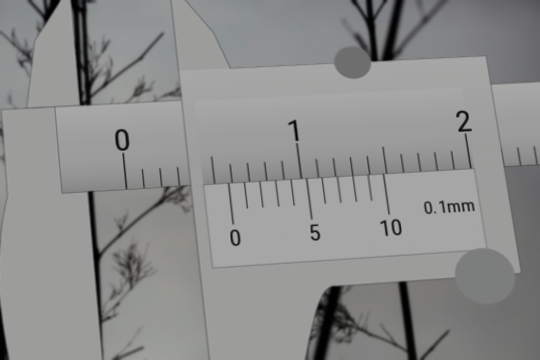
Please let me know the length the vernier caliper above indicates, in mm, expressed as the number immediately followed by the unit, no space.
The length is 5.8mm
